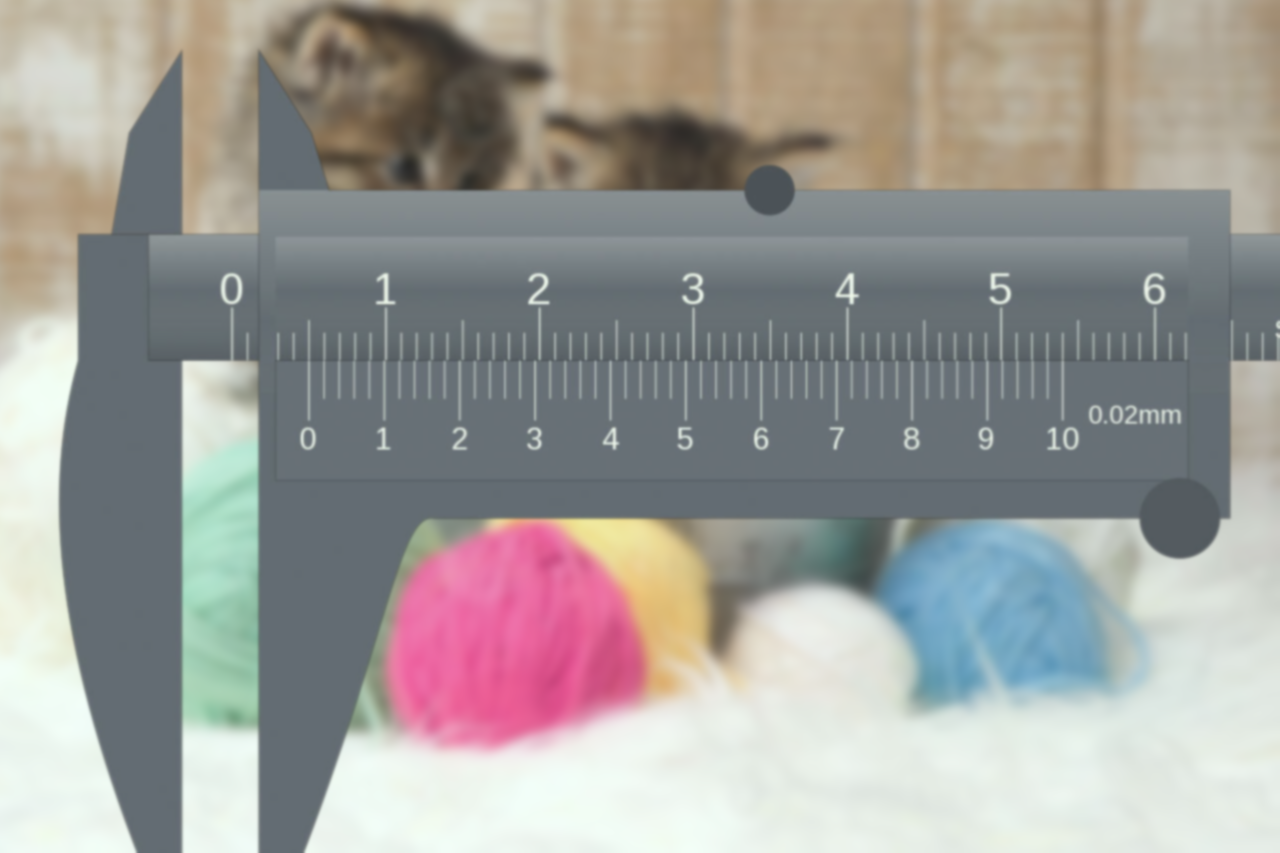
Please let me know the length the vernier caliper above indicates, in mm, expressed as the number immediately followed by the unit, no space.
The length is 5.0mm
